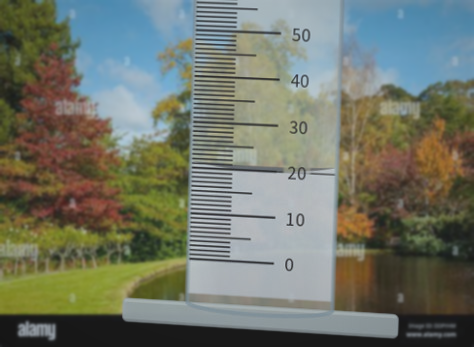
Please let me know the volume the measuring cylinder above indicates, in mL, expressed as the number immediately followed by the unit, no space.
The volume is 20mL
